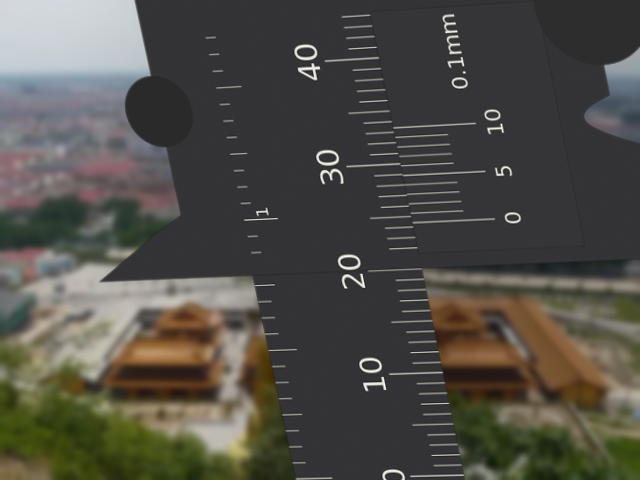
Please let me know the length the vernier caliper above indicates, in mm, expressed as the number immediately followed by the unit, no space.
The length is 24.4mm
